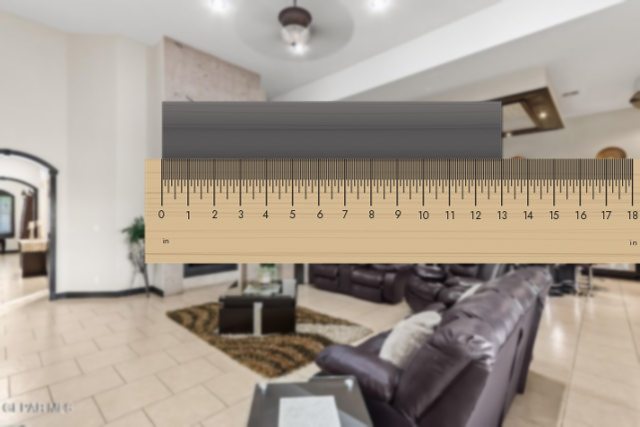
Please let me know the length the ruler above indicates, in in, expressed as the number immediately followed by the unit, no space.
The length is 13in
